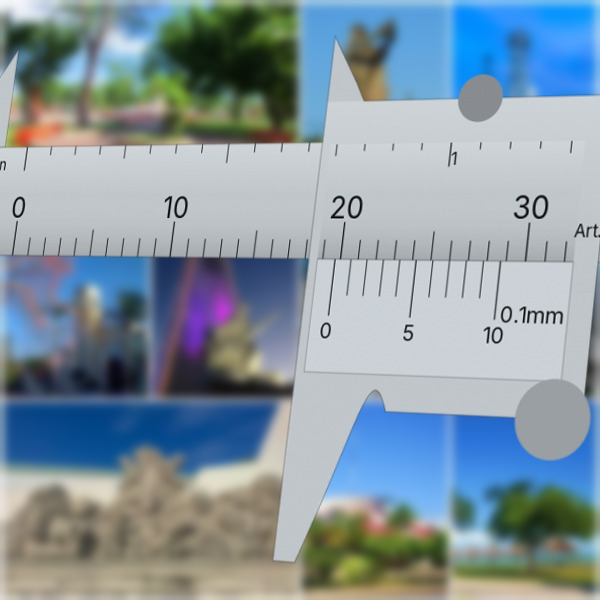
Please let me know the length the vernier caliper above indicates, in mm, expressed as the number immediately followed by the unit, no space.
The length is 19.7mm
